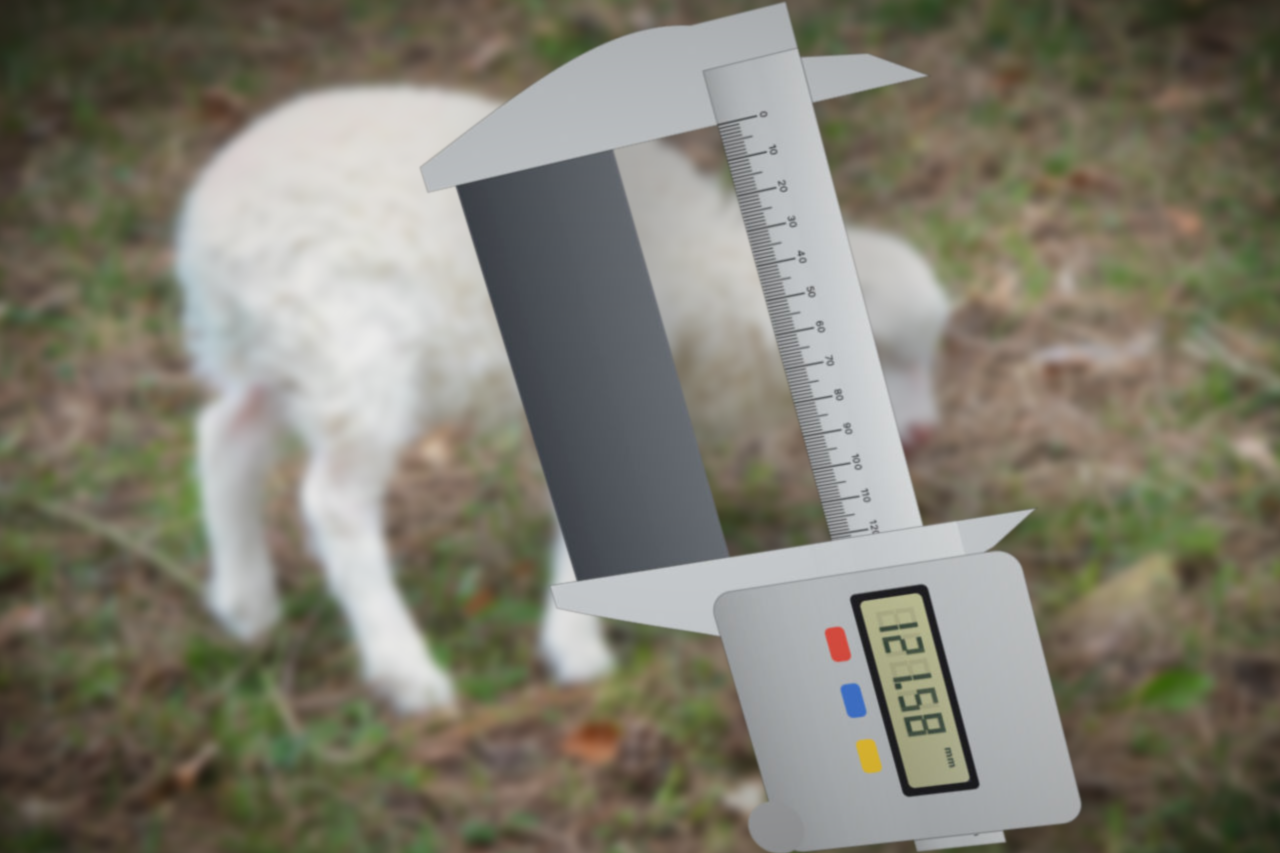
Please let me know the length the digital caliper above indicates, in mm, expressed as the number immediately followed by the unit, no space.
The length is 121.58mm
